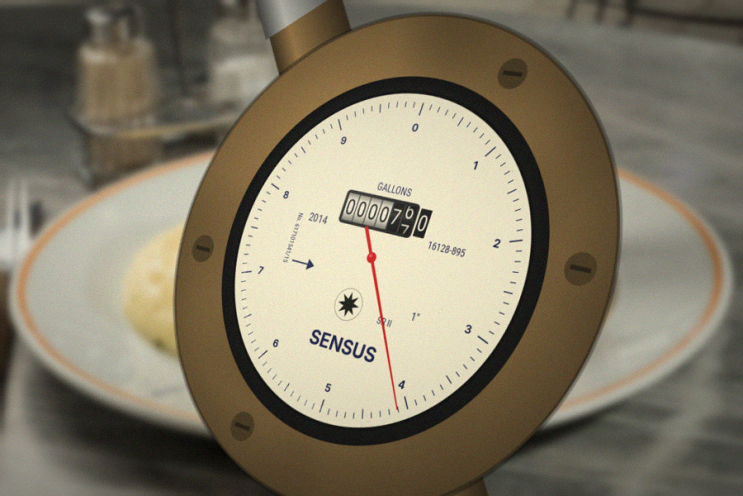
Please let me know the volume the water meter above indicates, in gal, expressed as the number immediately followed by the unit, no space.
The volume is 764.1gal
